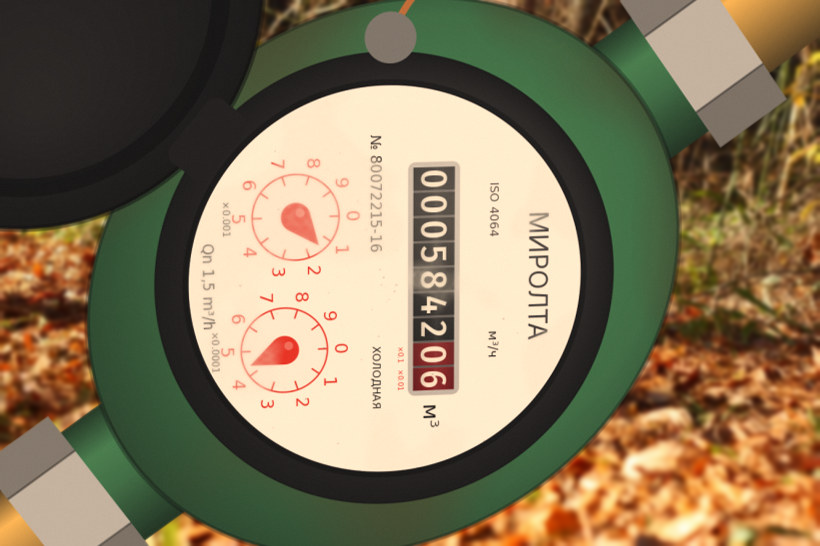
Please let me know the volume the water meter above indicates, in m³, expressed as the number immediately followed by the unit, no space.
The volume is 5842.0614m³
